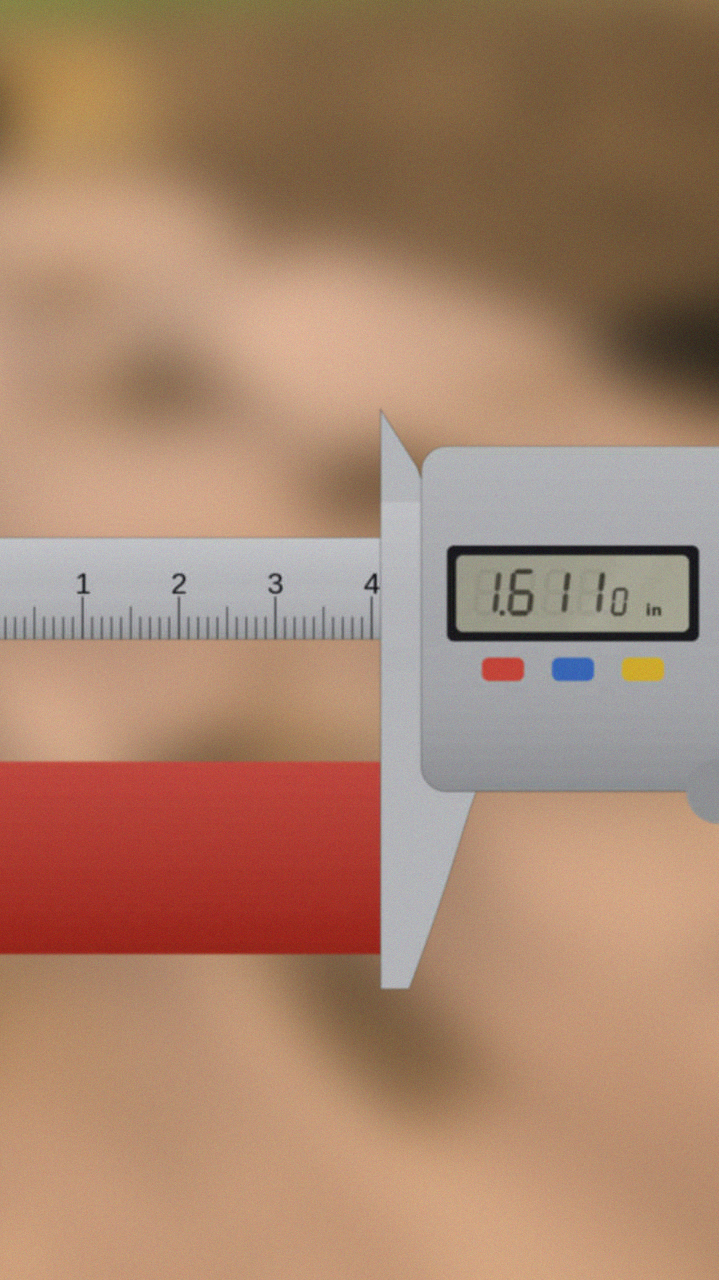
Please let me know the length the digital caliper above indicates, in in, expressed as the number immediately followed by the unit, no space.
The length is 1.6110in
